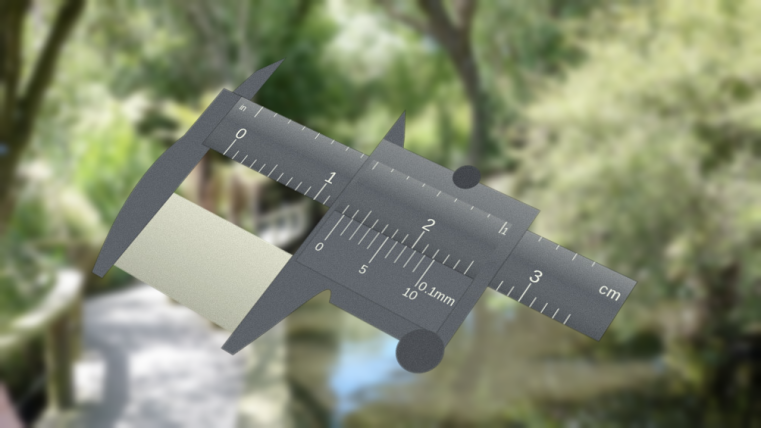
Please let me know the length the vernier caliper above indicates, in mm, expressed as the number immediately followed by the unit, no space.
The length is 13.2mm
